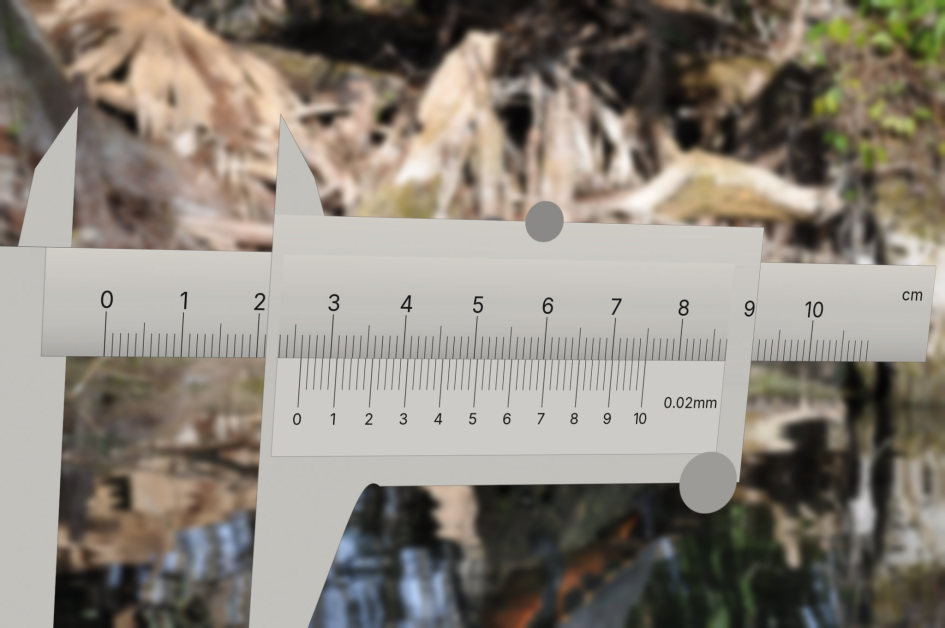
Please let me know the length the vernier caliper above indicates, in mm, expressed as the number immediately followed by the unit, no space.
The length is 26.0mm
